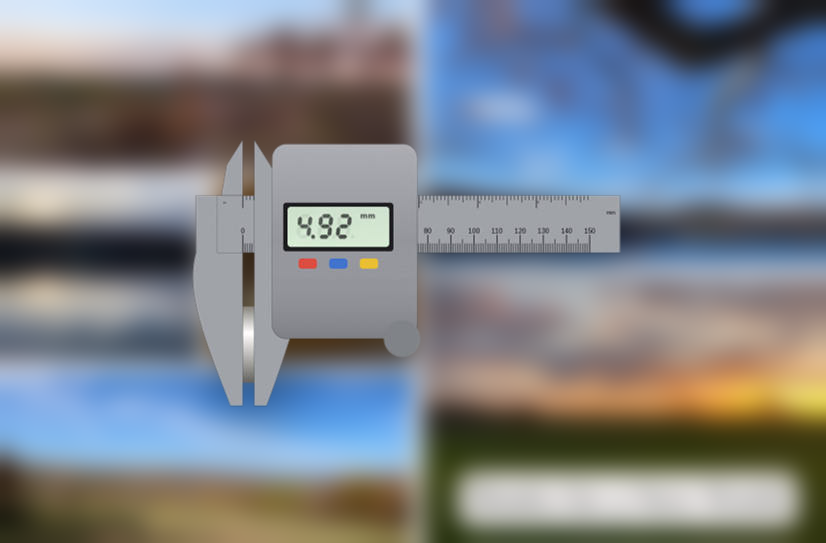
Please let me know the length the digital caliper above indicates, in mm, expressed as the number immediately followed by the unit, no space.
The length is 4.92mm
